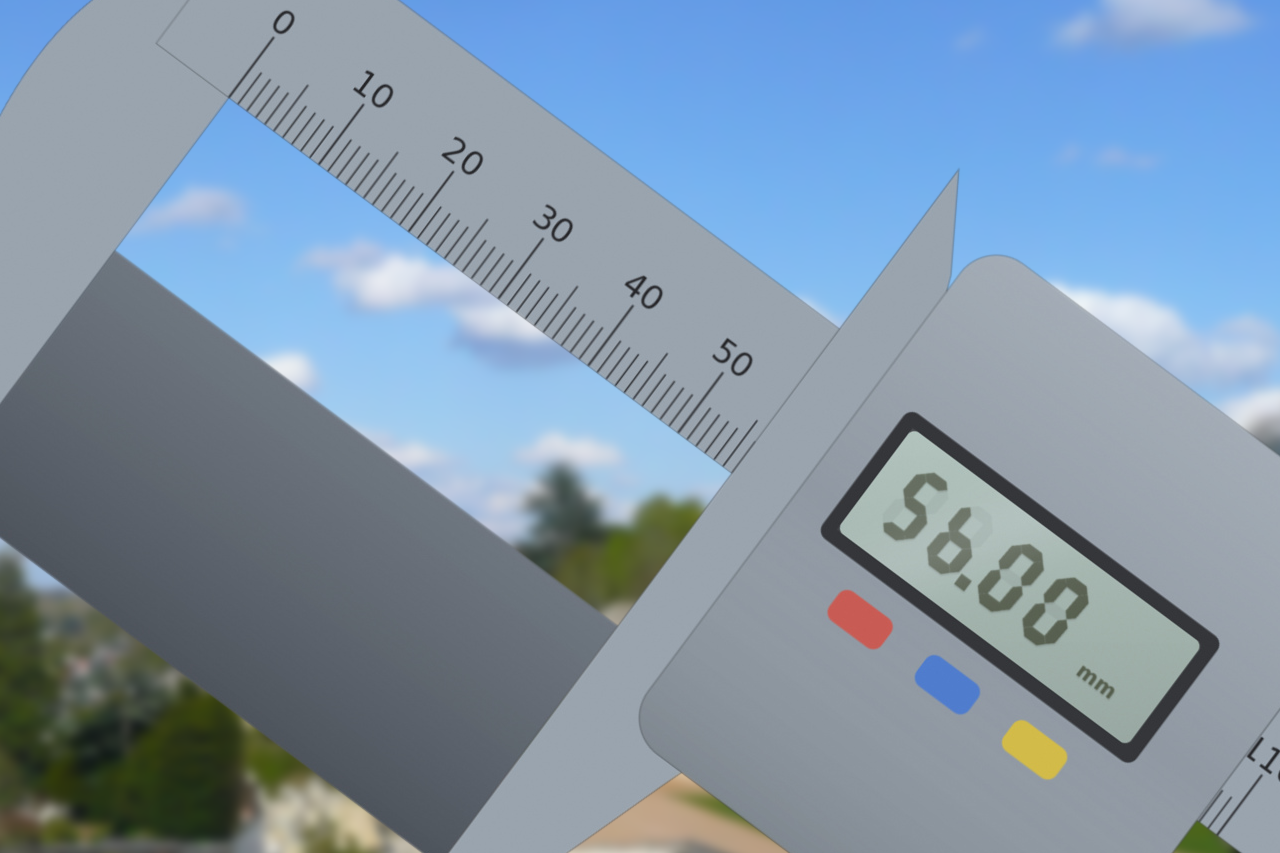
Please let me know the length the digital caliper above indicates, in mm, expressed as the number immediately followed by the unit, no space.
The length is 56.00mm
